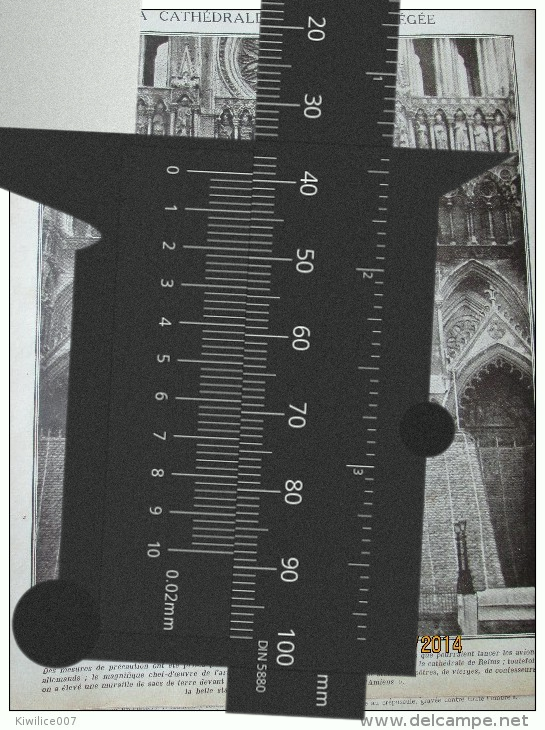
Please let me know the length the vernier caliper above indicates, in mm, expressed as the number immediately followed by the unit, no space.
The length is 39.2mm
